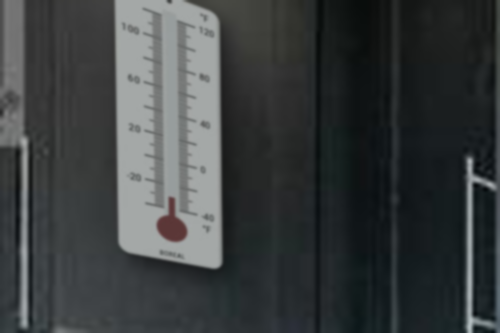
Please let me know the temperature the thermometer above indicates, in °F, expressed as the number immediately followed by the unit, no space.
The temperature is -30°F
